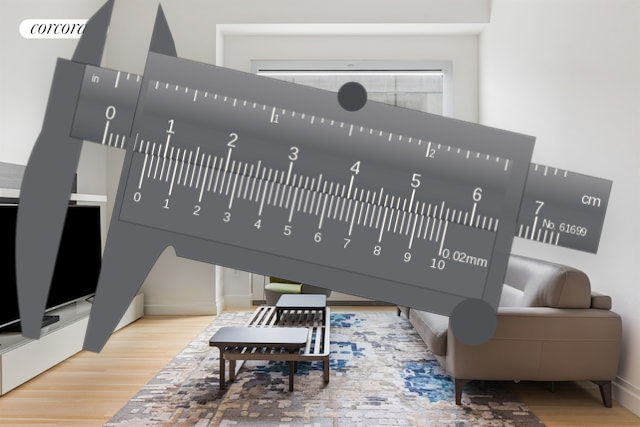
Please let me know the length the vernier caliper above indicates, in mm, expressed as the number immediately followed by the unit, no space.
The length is 7.2mm
